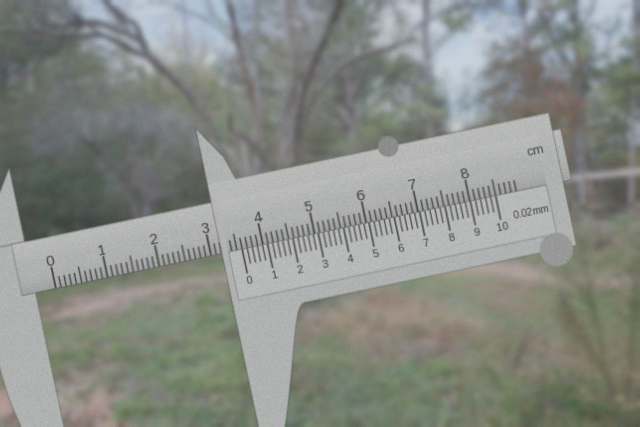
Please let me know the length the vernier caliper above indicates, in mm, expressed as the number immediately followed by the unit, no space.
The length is 36.0mm
